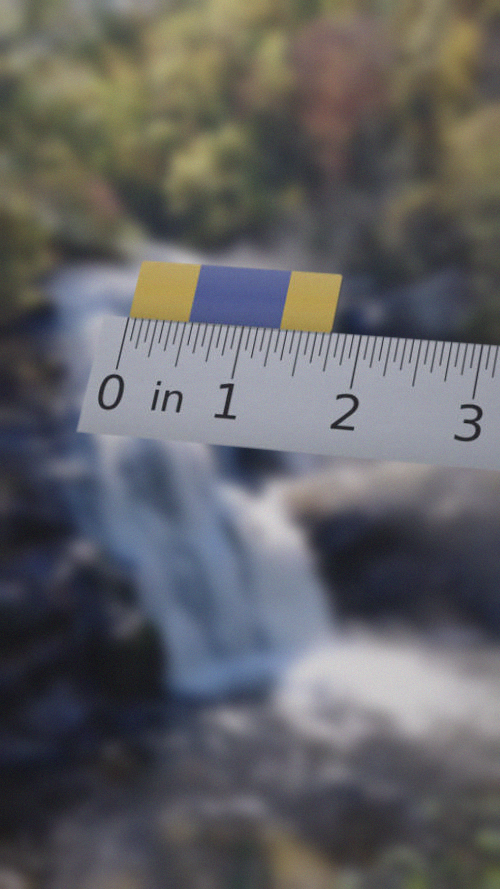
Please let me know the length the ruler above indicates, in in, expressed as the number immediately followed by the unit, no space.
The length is 1.75in
